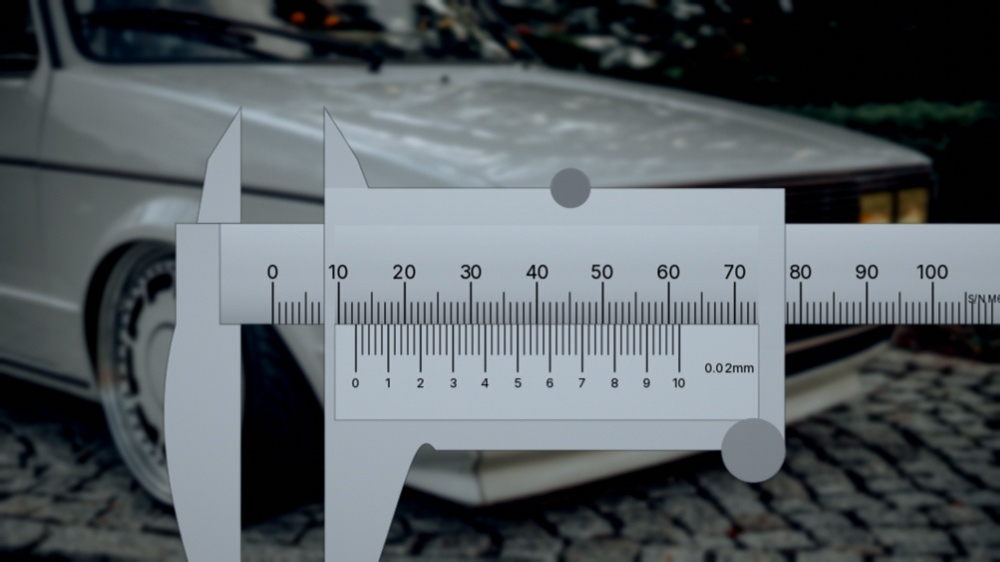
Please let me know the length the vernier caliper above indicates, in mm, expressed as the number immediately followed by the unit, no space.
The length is 12.6mm
